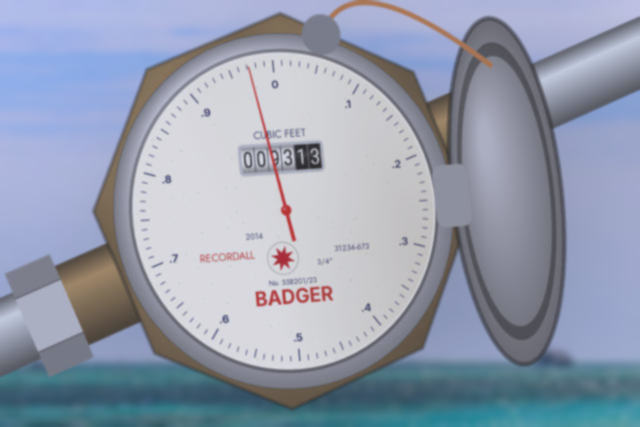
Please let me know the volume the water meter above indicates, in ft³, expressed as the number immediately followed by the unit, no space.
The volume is 9312.97ft³
